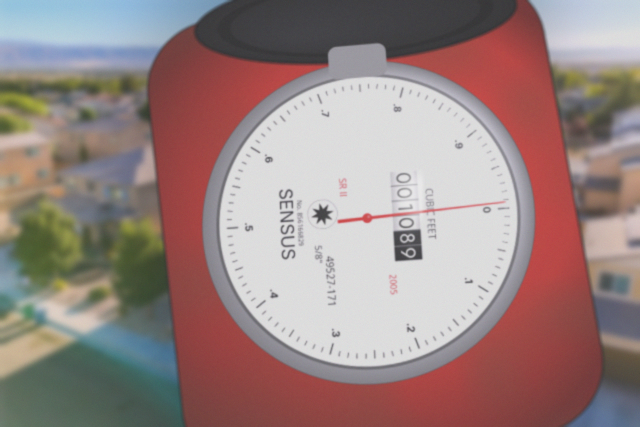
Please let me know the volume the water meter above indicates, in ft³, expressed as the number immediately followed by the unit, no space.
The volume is 1088.99ft³
